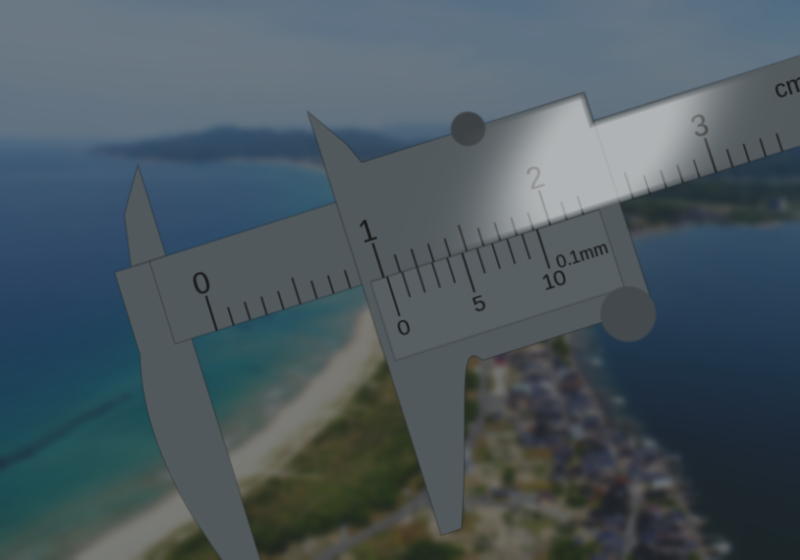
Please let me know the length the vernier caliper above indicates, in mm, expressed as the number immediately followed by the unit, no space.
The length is 10.2mm
